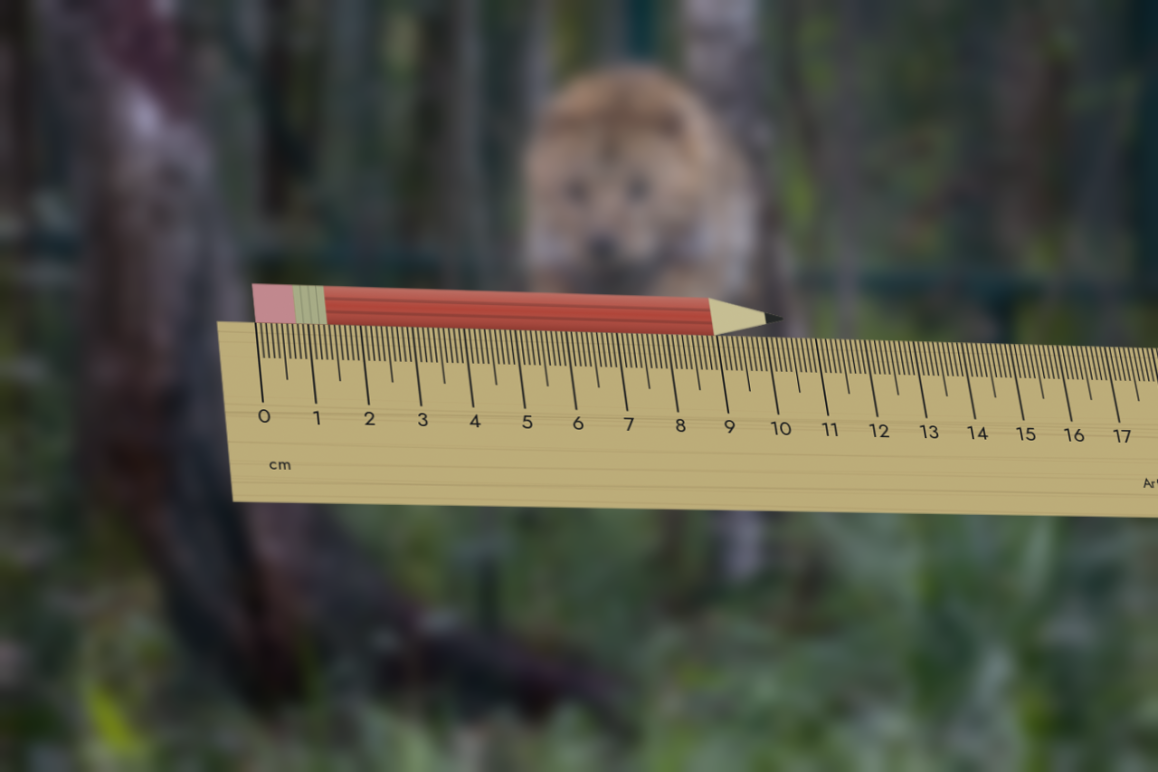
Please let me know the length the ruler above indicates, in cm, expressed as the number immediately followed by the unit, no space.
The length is 10.4cm
